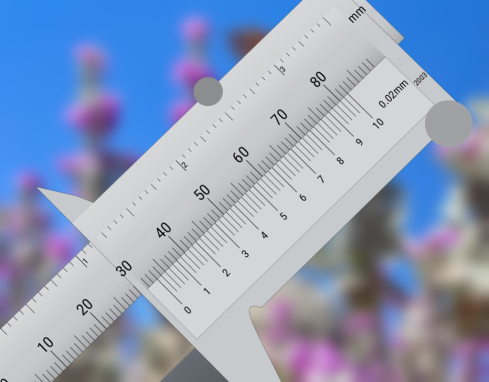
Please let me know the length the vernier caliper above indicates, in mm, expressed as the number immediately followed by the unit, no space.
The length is 33.0mm
